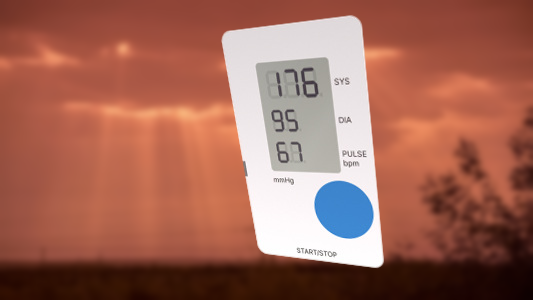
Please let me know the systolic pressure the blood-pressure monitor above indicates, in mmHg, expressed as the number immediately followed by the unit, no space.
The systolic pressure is 176mmHg
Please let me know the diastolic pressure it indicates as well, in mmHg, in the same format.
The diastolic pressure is 95mmHg
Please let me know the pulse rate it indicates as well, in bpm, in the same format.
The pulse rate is 67bpm
